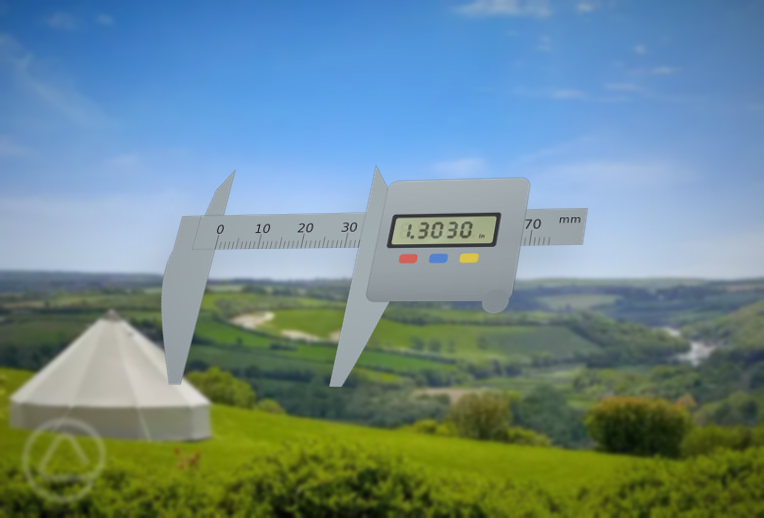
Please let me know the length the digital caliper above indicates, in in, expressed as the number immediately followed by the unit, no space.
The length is 1.3030in
